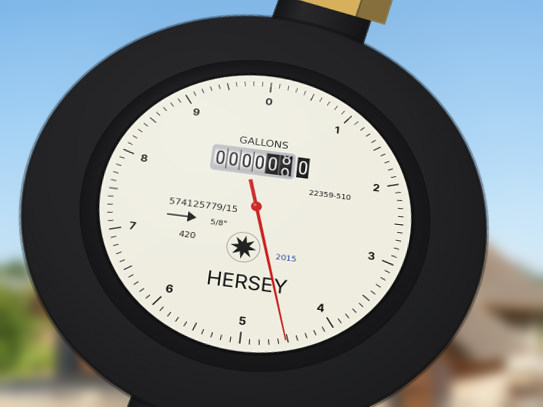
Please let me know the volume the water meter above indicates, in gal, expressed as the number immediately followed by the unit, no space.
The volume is 84.5gal
